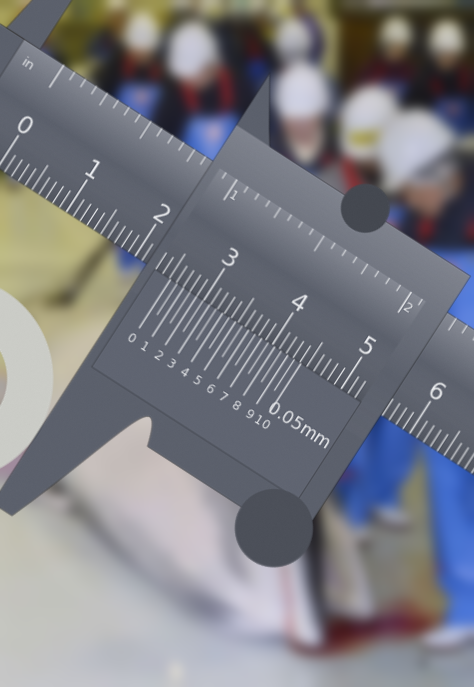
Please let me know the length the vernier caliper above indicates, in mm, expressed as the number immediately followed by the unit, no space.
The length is 25.2mm
